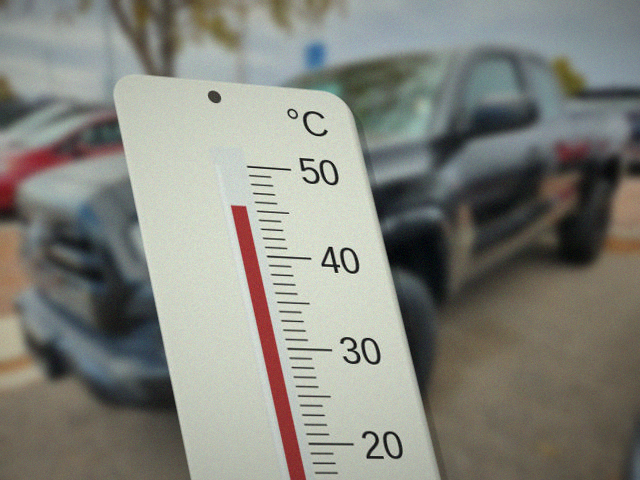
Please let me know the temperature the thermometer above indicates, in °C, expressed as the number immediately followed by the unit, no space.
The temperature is 45.5°C
